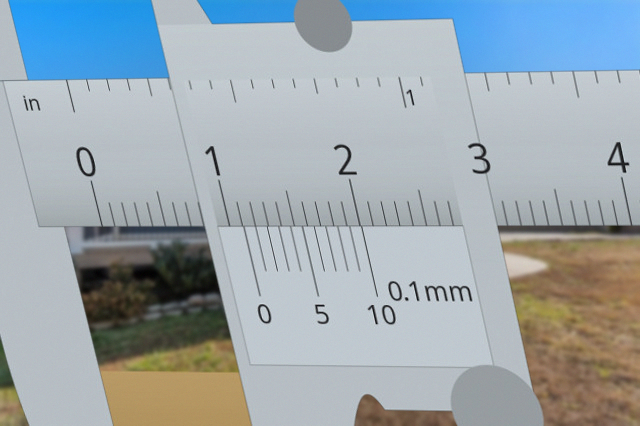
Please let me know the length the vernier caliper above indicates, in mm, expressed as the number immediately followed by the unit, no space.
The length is 11.1mm
